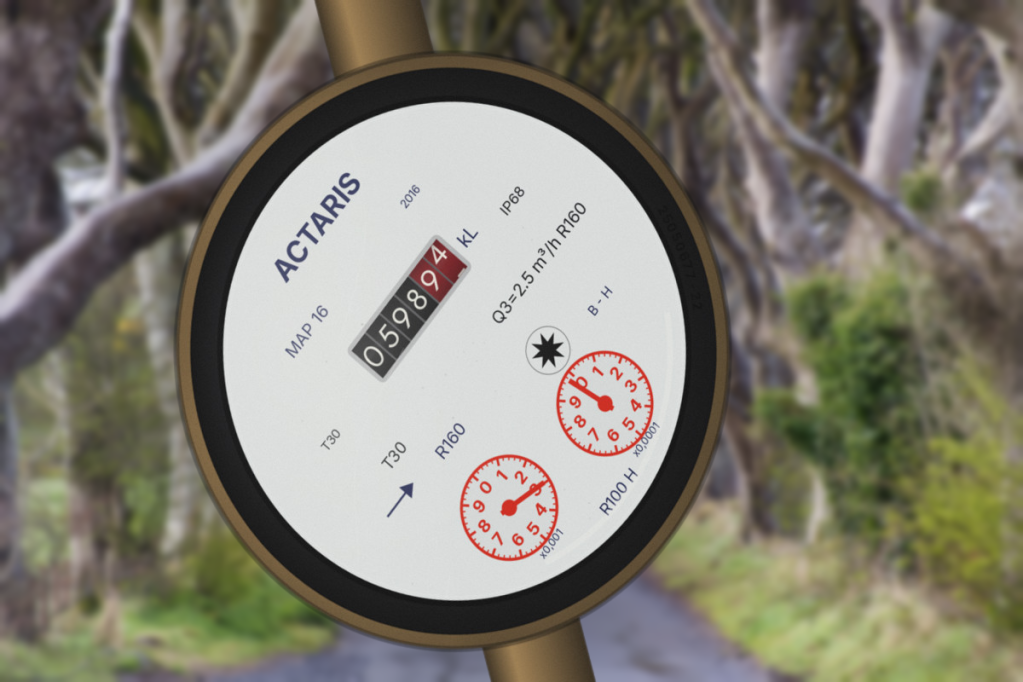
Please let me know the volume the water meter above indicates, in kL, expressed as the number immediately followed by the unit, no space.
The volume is 598.9429kL
